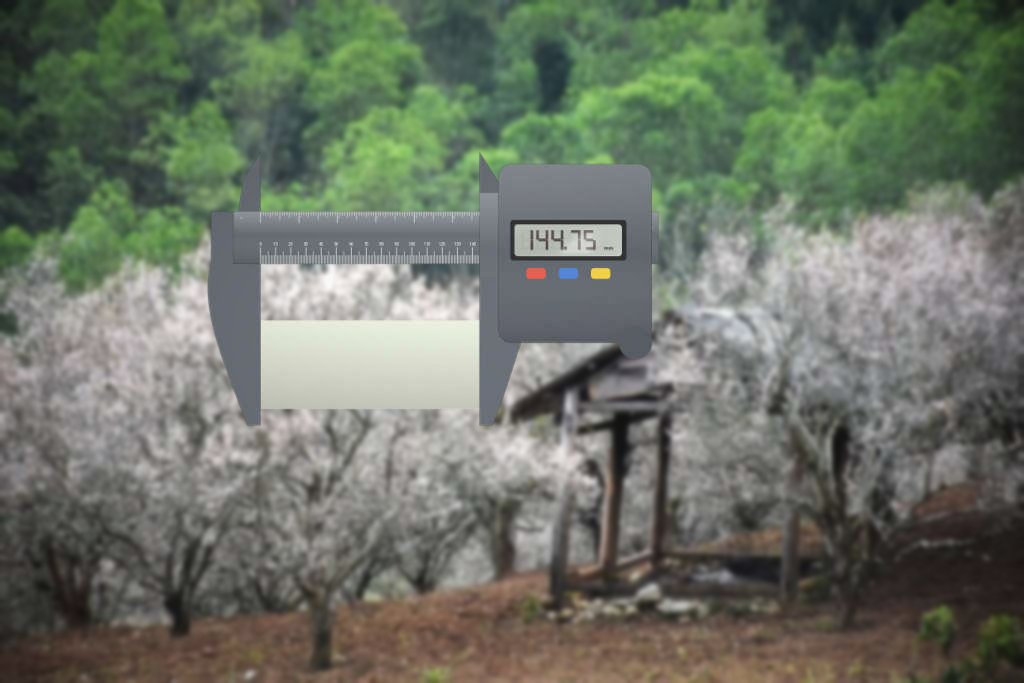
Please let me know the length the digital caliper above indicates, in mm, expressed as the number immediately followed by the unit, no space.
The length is 144.75mm
